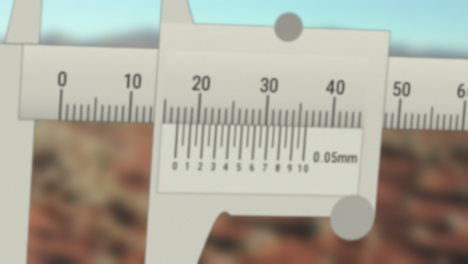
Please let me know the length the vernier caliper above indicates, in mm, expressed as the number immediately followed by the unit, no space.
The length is 17.0mm
